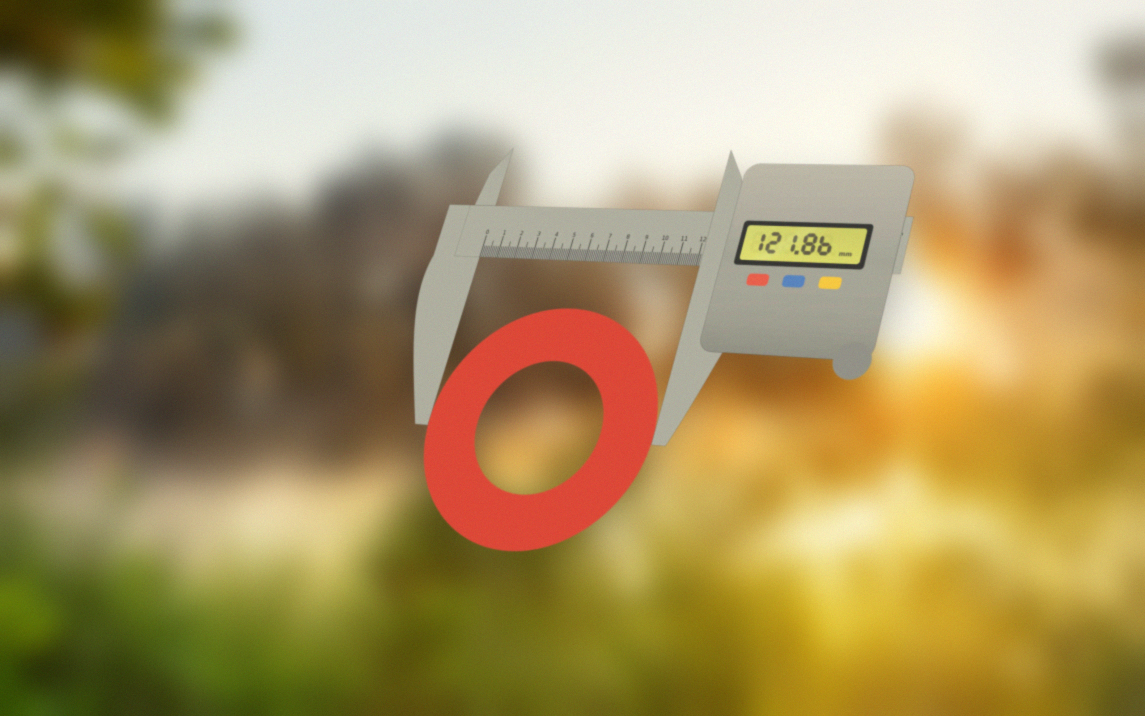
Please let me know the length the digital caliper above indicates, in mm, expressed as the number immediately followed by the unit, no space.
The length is 121.86mm
